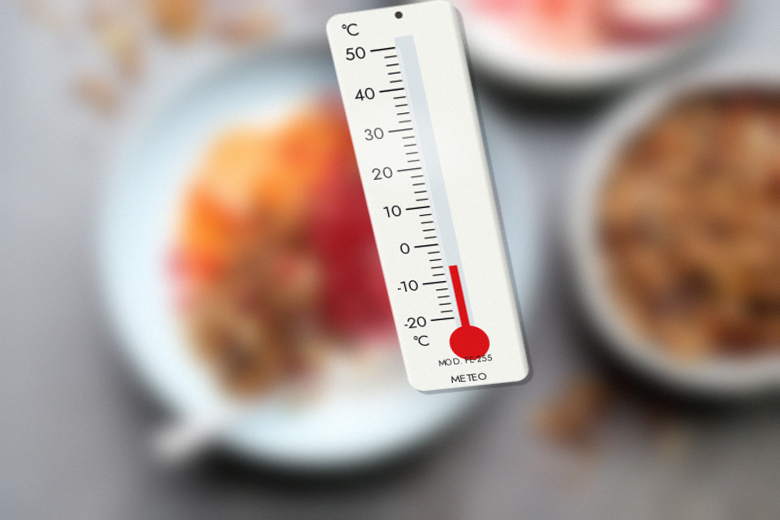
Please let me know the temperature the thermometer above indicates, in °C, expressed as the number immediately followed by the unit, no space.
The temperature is -6°C
